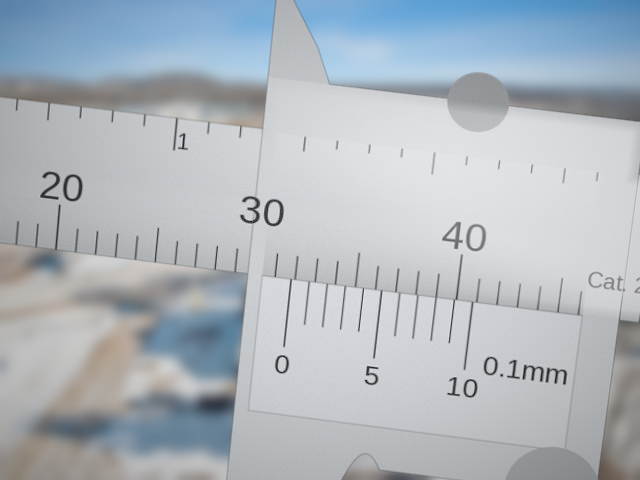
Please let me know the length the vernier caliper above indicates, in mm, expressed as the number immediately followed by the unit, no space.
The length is 31.8mm
